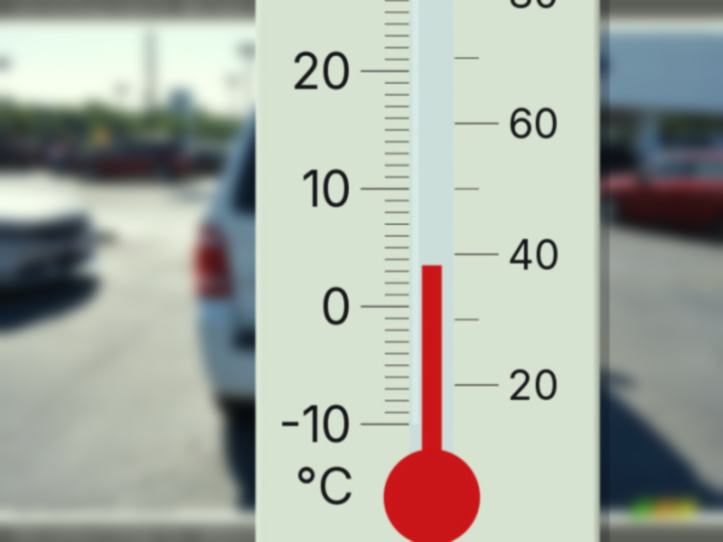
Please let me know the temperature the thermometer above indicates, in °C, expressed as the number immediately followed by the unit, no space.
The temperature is 3.5°C
